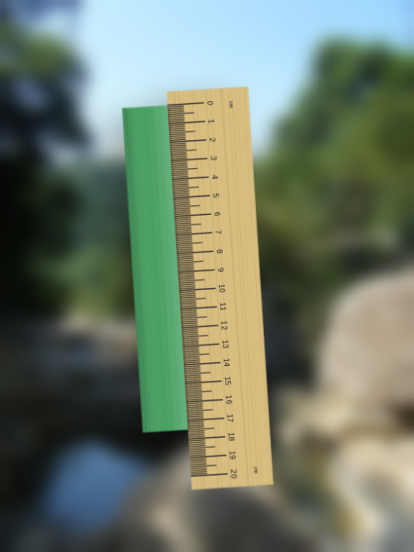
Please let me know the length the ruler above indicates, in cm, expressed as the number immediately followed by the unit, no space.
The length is 17.5cm
